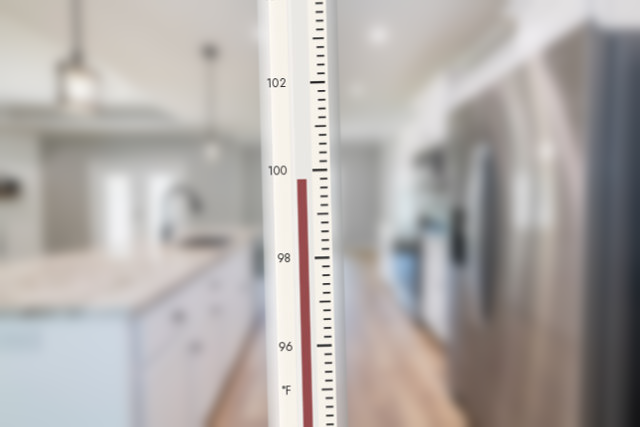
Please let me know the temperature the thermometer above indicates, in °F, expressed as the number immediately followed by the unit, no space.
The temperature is 99.8°F
